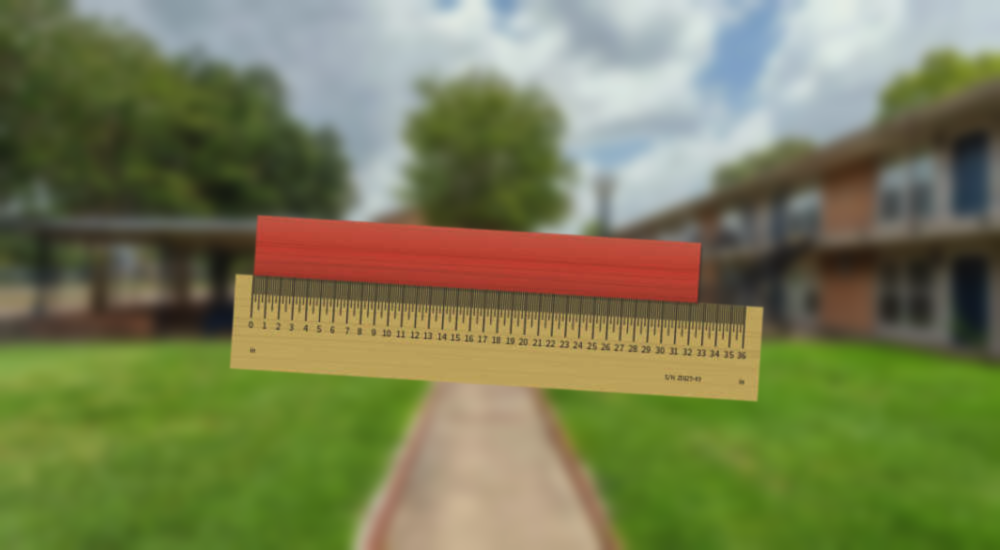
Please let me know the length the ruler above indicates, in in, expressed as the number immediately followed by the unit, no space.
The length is 32.5in
